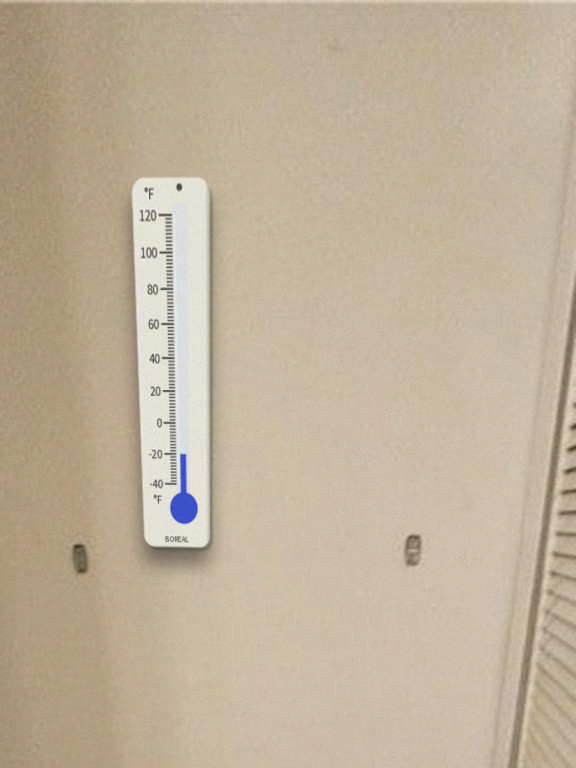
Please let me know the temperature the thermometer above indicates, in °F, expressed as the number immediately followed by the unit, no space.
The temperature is -20°F
